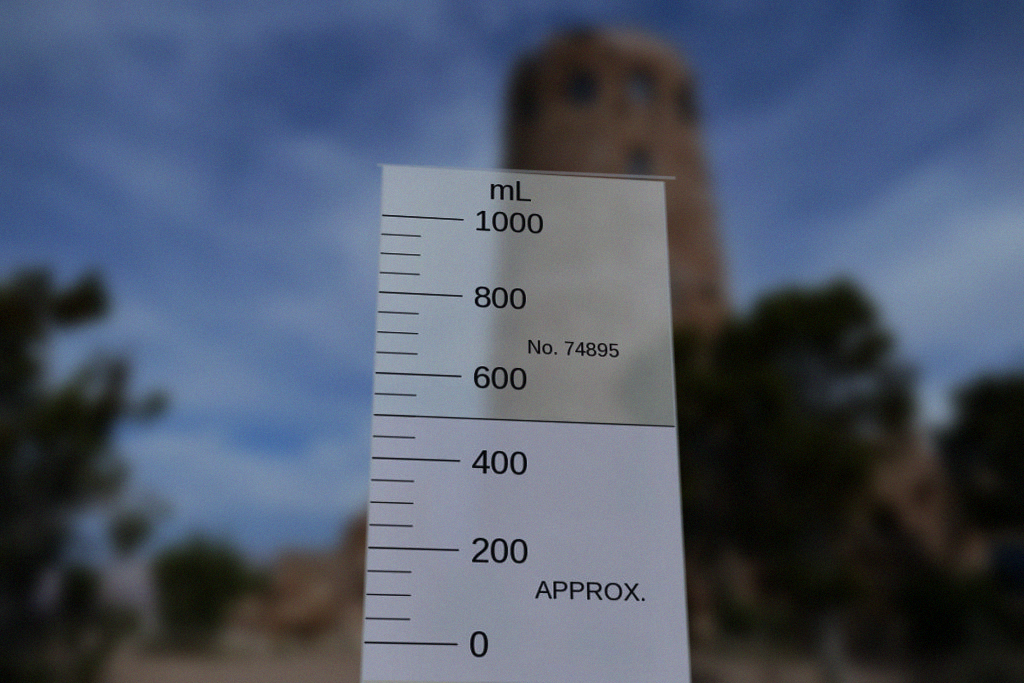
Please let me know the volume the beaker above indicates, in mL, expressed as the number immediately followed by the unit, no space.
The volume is 500mL
